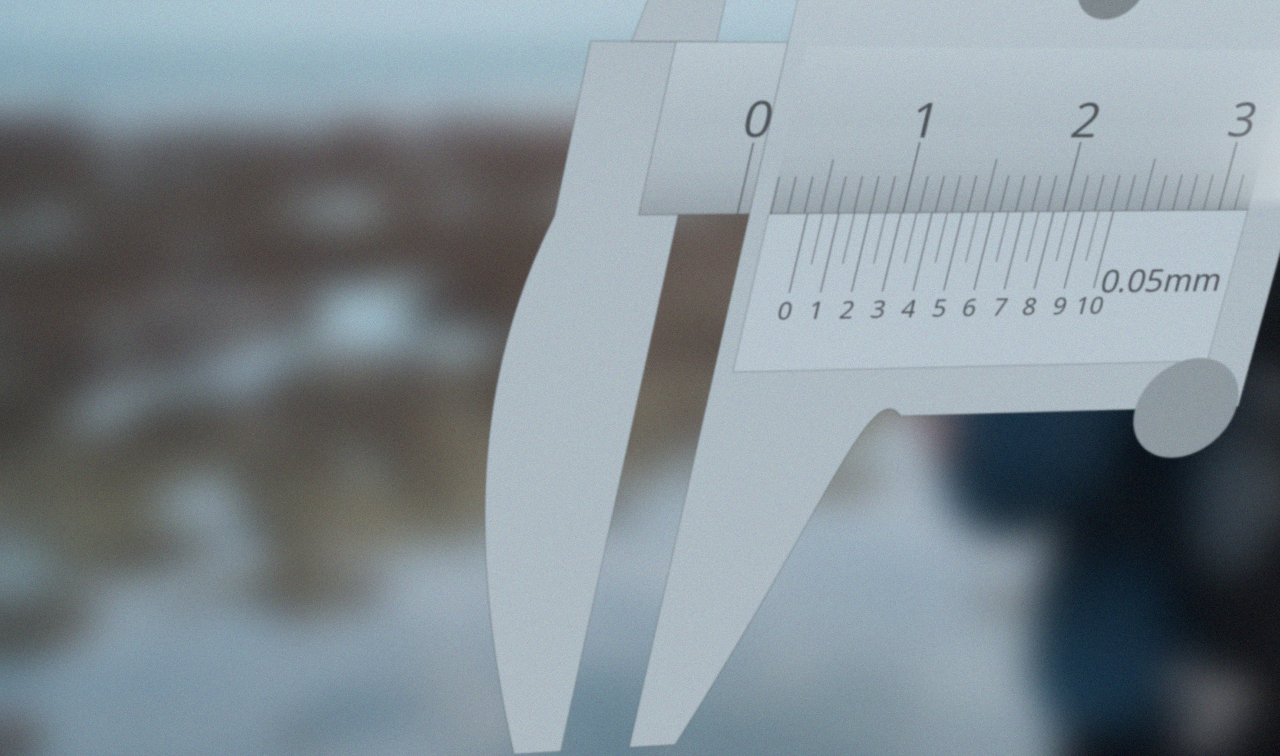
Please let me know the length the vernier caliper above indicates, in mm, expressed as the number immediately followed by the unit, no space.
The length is 4.2mm
